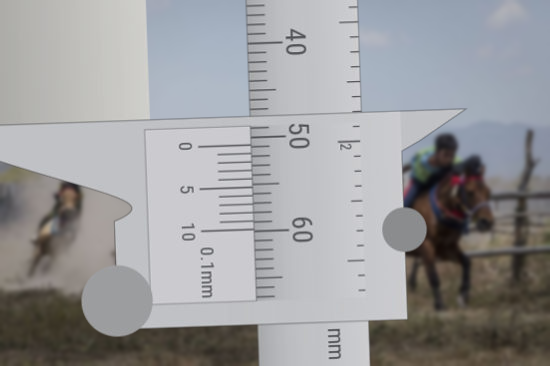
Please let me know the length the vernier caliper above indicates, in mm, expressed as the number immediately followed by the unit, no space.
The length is 50.8mm
